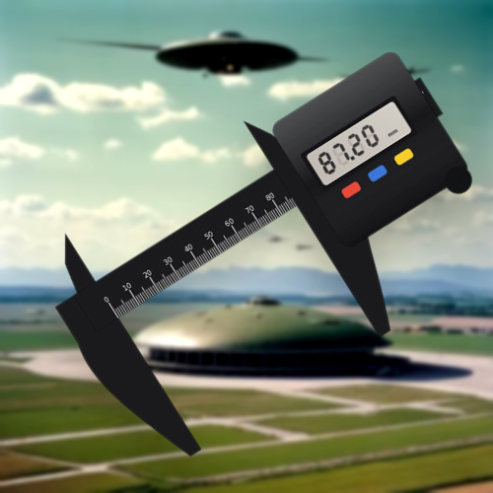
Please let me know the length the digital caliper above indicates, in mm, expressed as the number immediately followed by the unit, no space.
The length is 87.20mm
